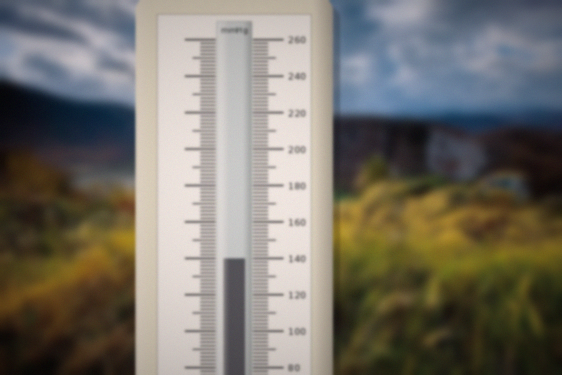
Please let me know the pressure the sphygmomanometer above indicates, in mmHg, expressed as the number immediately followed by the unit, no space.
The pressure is 140mmHg
